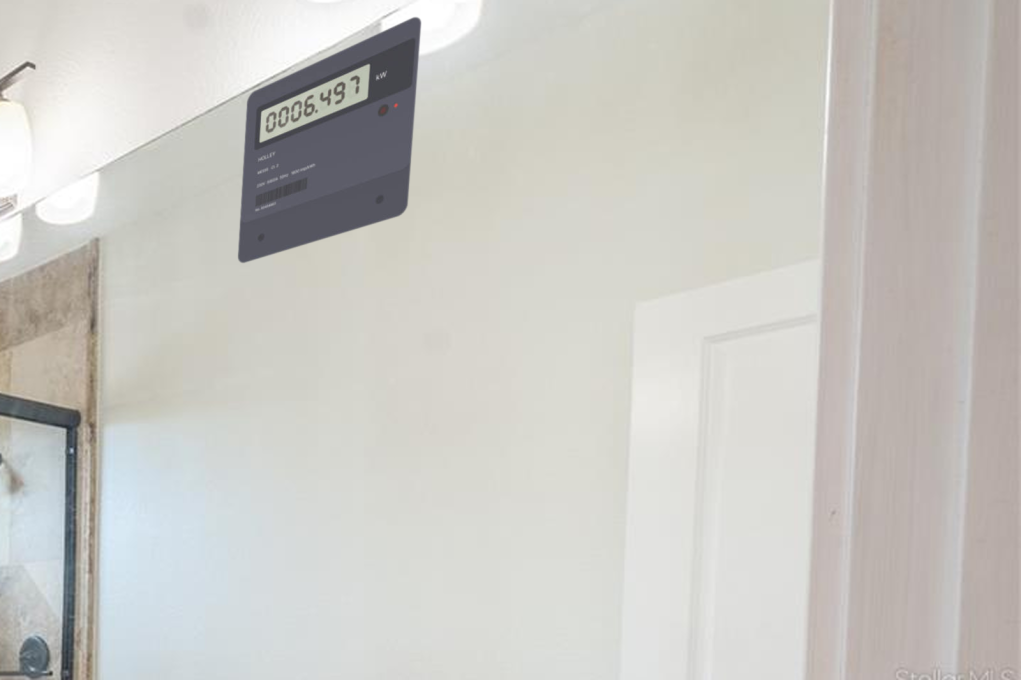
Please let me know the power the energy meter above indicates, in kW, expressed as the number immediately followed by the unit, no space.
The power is 6.497kW
